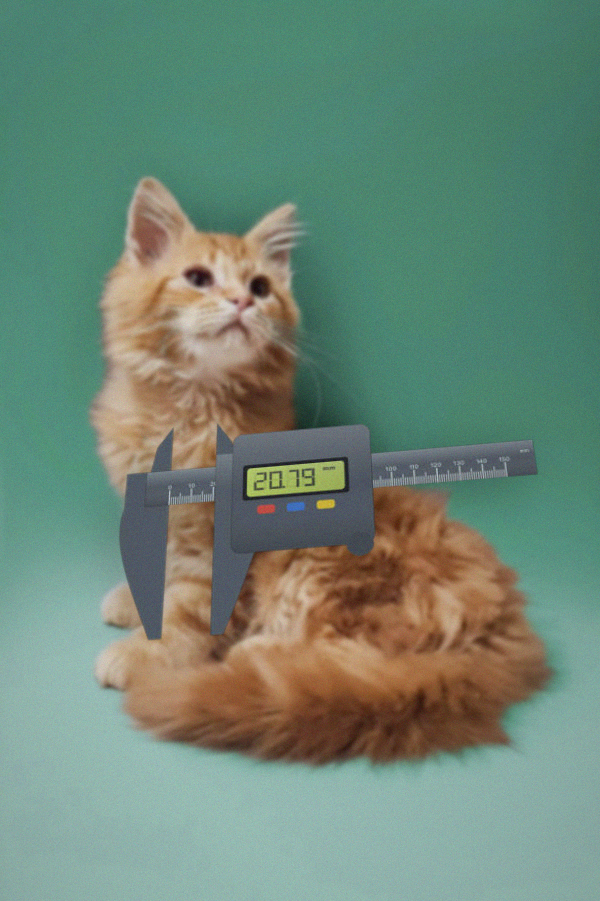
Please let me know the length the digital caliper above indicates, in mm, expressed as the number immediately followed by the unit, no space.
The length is 20.79mm
